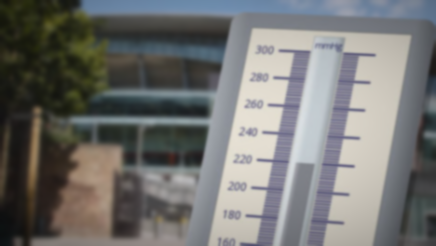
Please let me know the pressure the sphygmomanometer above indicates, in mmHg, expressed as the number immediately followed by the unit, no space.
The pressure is 220mmHg
